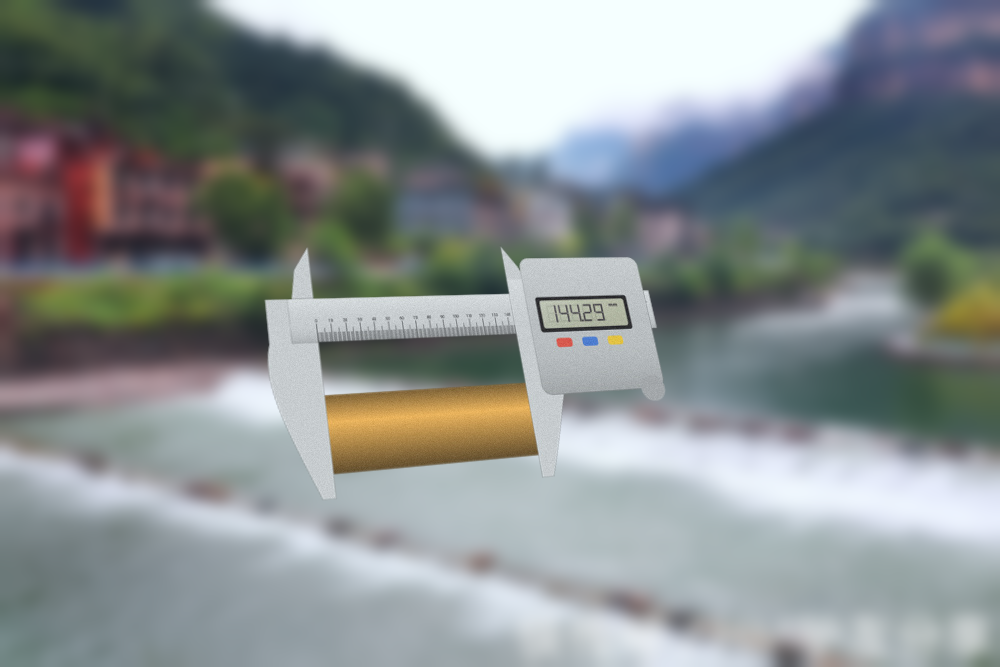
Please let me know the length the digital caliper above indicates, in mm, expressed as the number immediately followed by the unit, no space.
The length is 144.29mm
